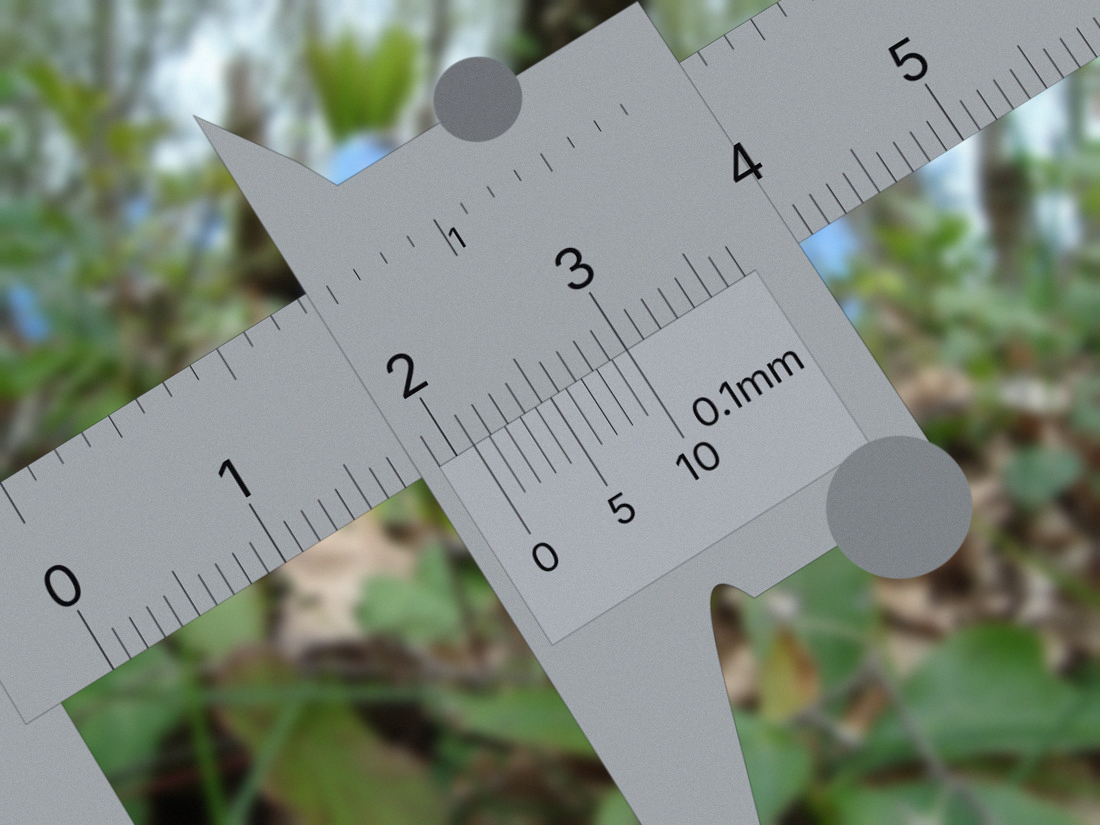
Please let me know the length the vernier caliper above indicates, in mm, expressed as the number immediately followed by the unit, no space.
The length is 21.0mm
